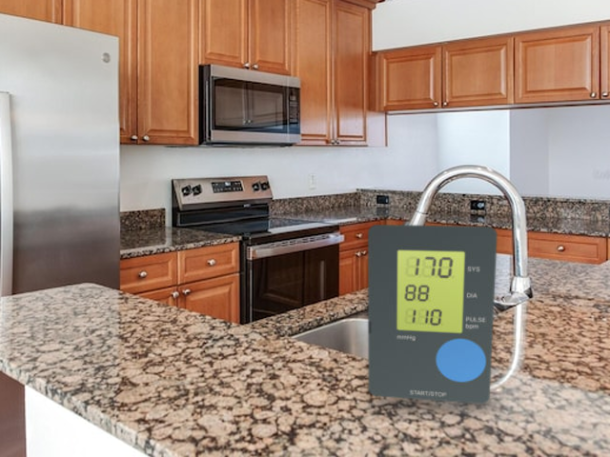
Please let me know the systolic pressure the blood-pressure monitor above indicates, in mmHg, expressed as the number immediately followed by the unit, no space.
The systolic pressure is 170mmHg
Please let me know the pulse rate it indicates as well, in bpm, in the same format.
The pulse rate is 110bpm
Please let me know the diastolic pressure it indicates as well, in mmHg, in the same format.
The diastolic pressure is 88mmHg
